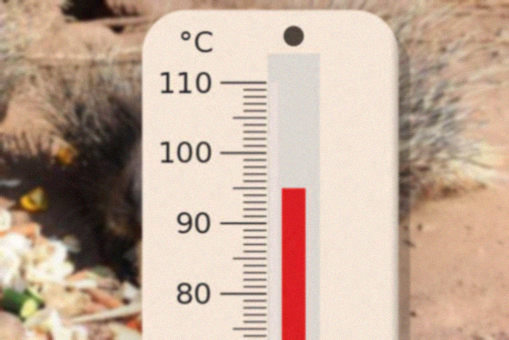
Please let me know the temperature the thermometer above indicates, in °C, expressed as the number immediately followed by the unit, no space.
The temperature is 95°C
